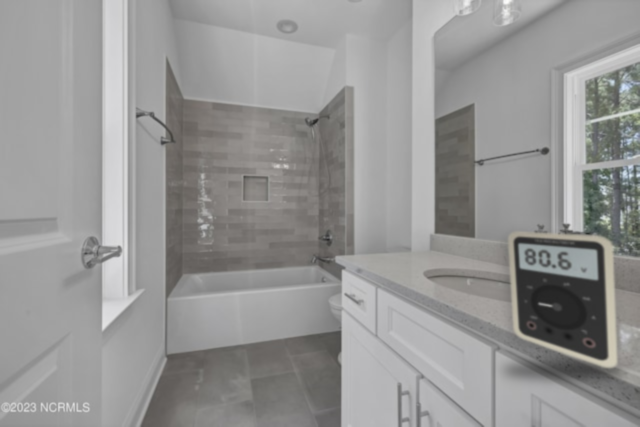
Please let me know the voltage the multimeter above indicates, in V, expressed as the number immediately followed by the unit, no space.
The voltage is 80.6V
